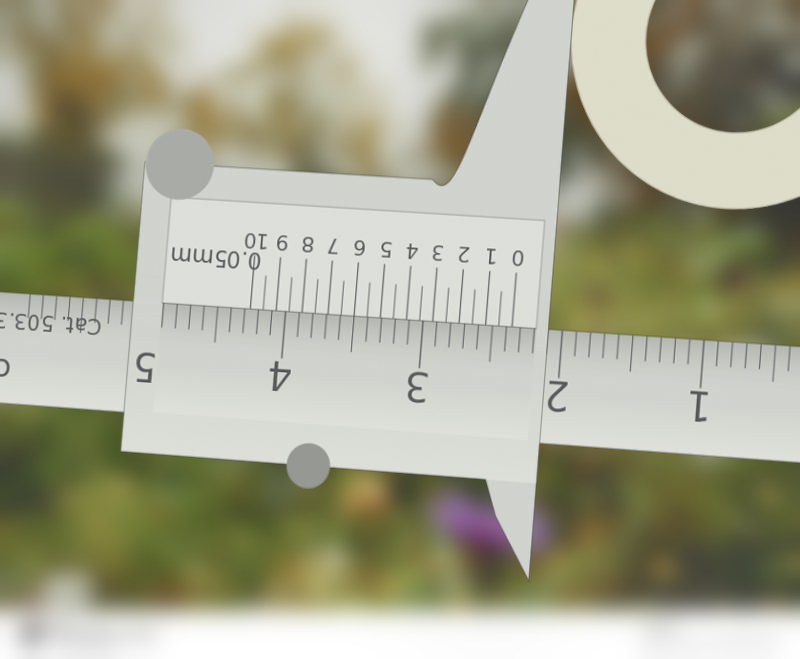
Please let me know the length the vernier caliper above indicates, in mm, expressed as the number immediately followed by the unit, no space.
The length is 23.6mm
